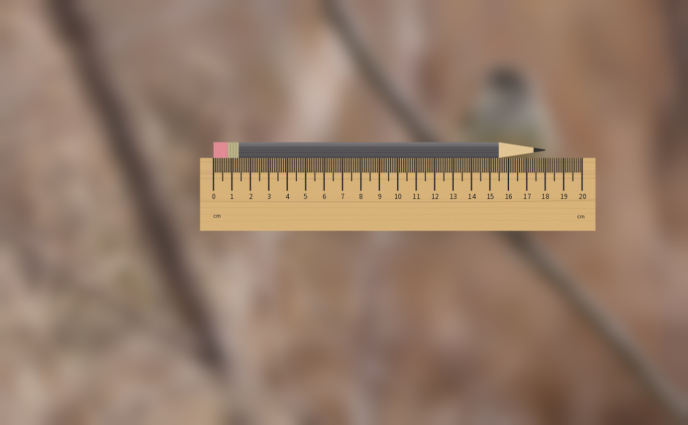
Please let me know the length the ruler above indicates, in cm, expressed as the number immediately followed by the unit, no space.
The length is 18cm
